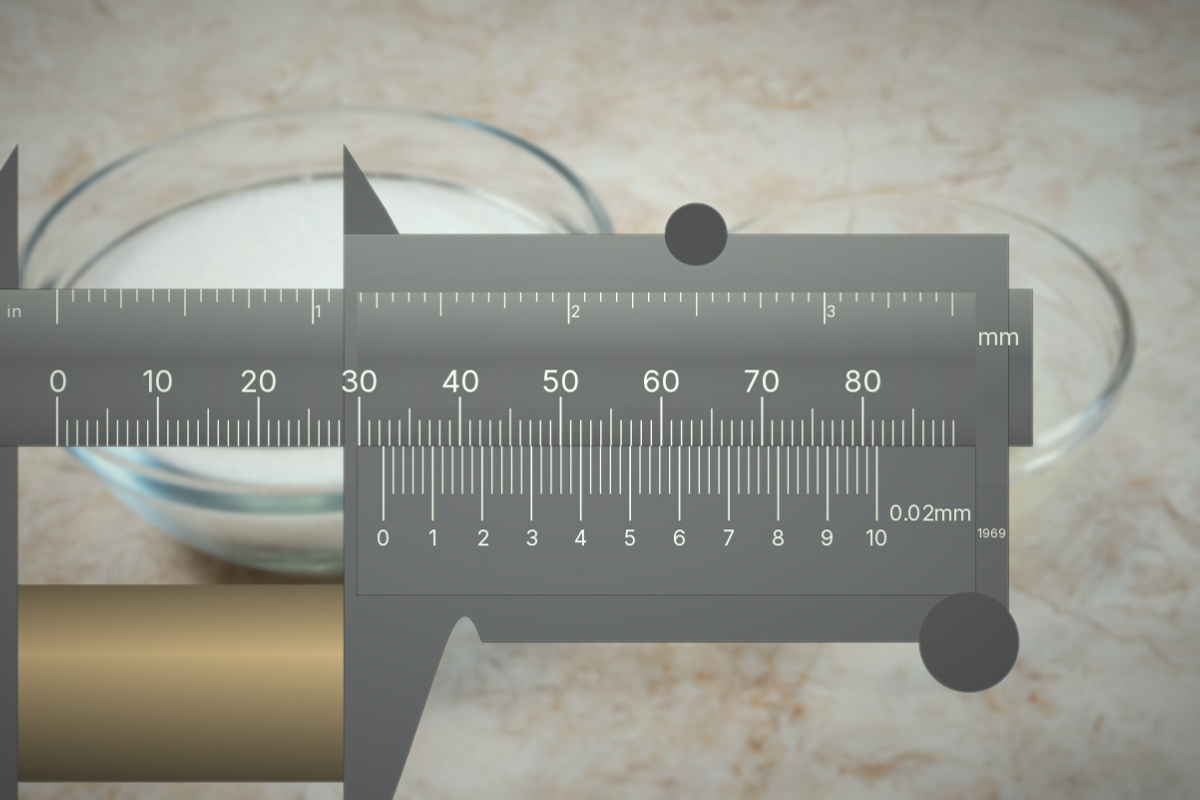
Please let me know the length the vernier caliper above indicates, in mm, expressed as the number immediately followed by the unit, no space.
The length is 32.4mm
